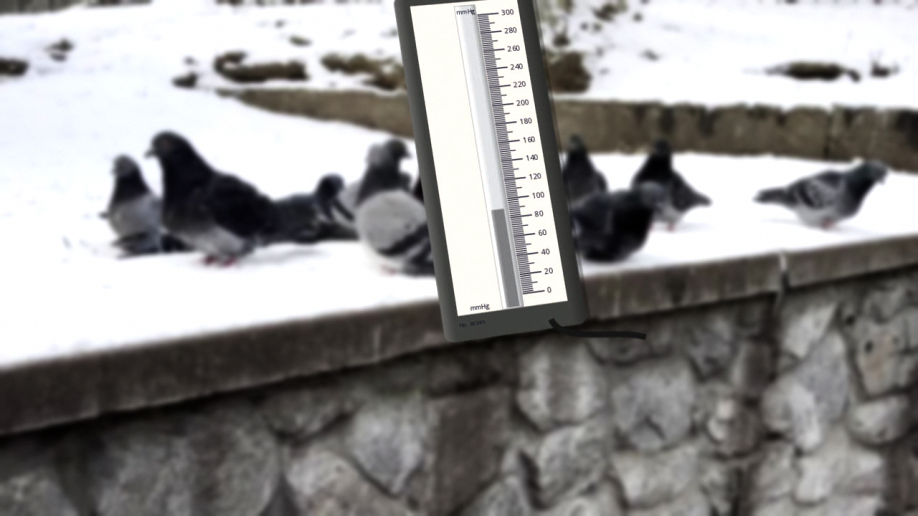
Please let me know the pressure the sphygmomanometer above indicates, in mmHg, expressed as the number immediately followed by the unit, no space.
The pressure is 90mmHg
